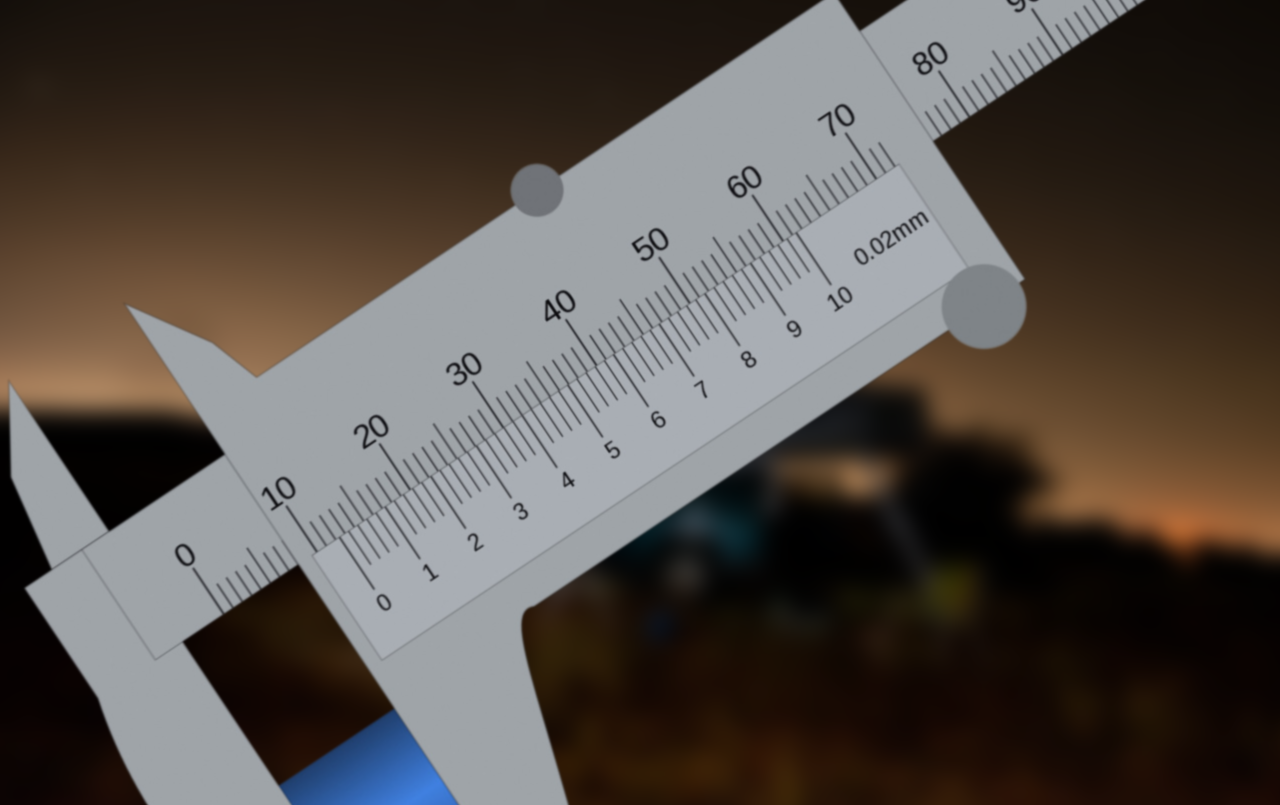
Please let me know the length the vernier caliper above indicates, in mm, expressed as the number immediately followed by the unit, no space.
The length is 12.4mm
